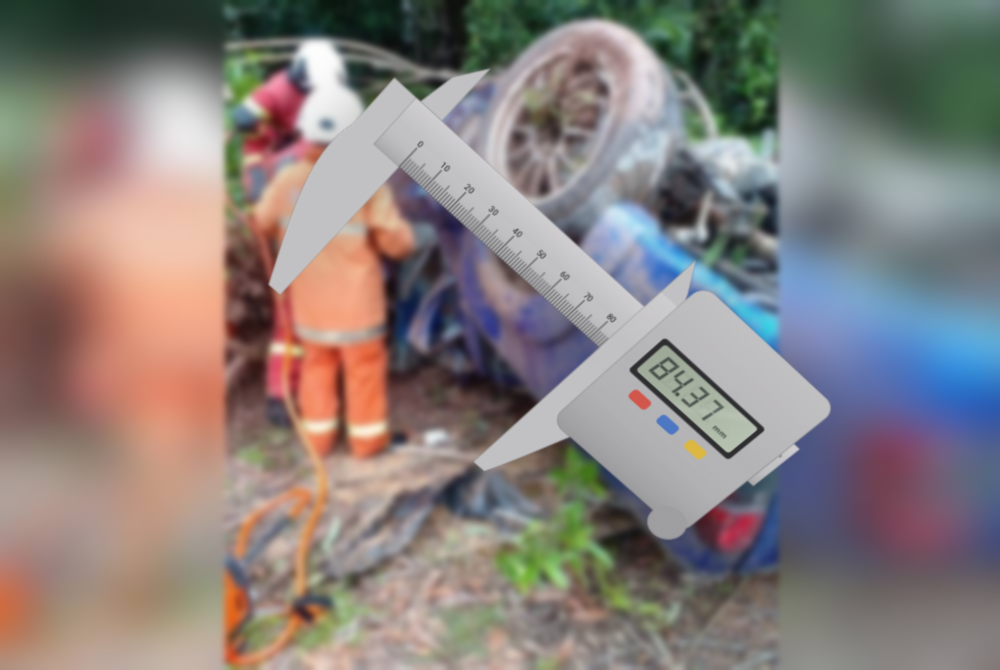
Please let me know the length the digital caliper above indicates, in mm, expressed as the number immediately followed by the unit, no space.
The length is 84.37mm
